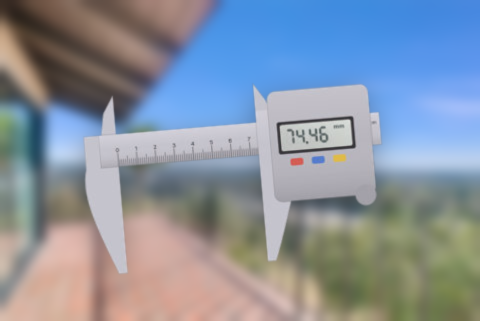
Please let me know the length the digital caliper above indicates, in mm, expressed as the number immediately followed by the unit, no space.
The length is 74.46mm
